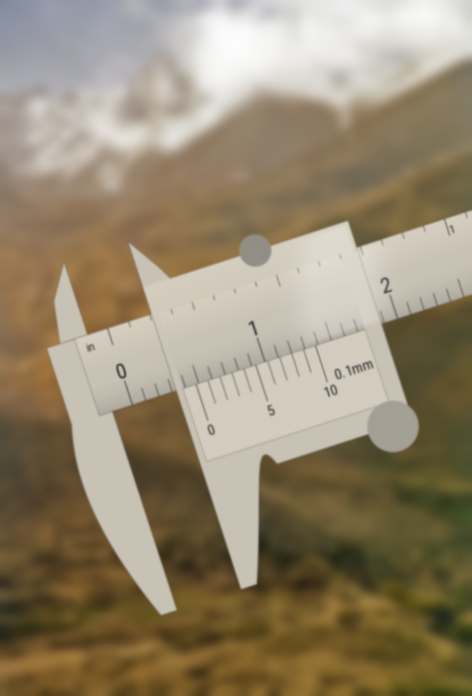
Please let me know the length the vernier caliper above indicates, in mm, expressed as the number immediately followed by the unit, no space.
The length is 4.8mm
